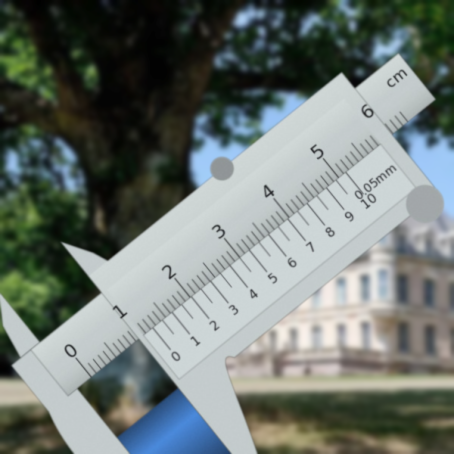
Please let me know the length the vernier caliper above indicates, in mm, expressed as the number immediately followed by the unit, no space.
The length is 12.4mm
